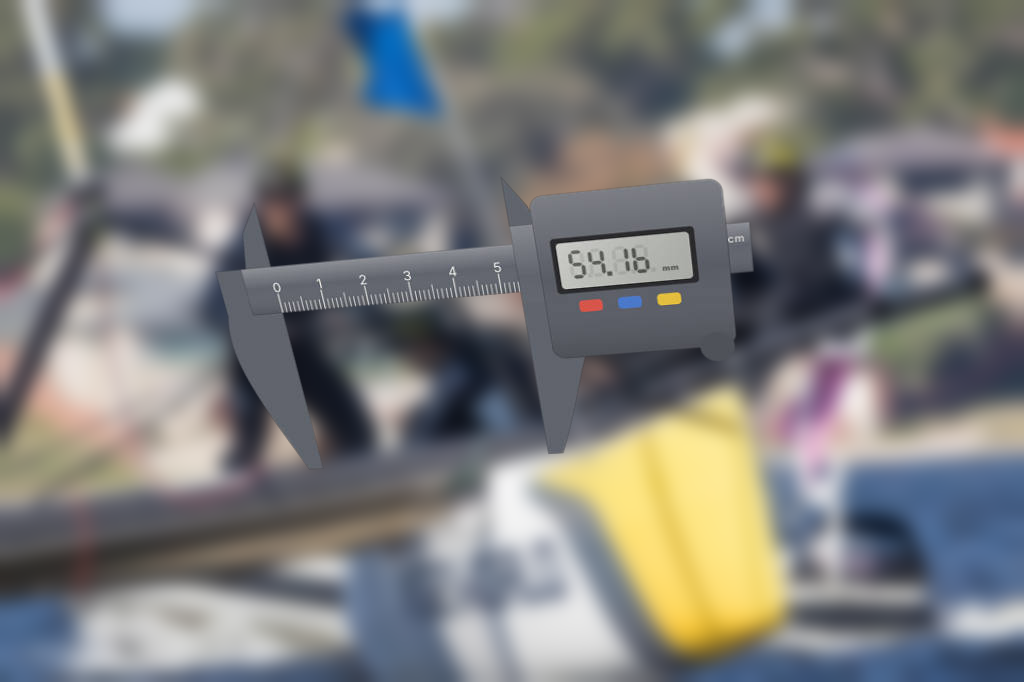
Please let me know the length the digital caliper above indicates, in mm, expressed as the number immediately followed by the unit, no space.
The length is 54.16mm
